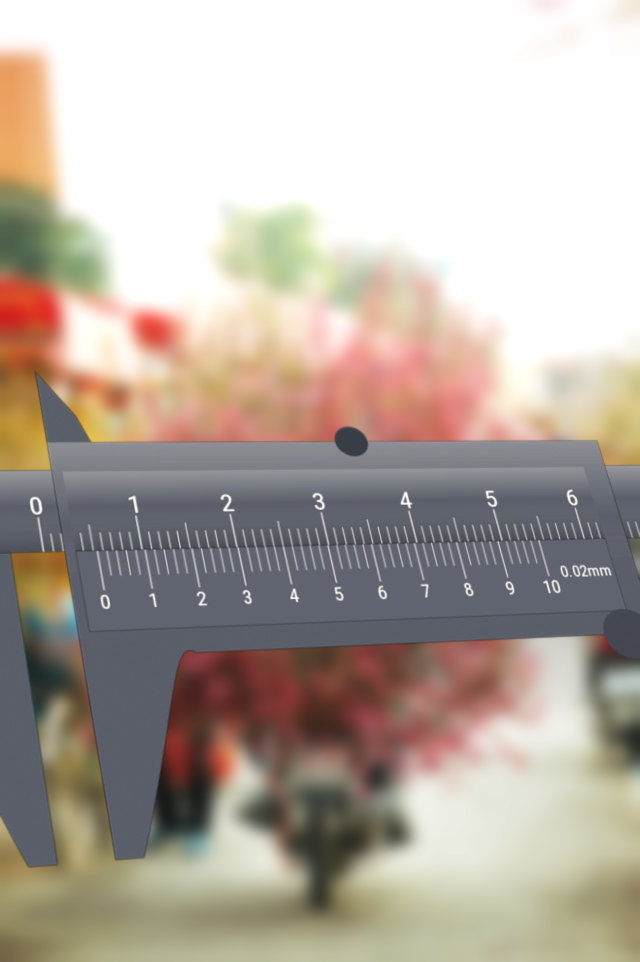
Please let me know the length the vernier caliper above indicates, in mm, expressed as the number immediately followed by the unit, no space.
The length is 5.4mm
